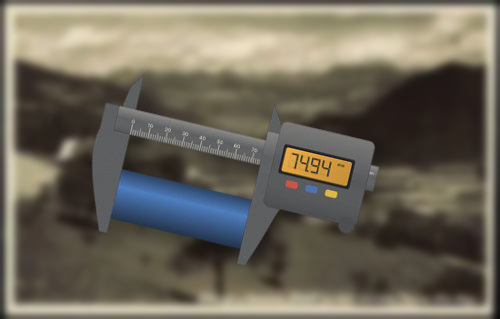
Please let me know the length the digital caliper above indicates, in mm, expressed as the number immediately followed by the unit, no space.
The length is 74.94mm
